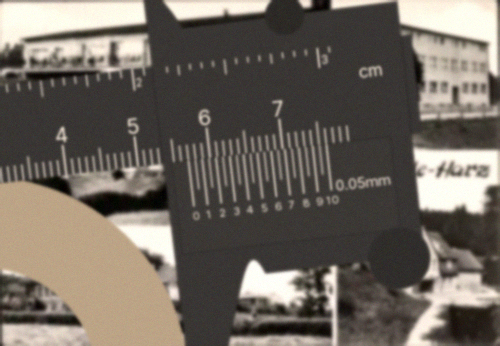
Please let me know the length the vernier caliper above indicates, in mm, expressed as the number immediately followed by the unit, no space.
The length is 57.0mm
